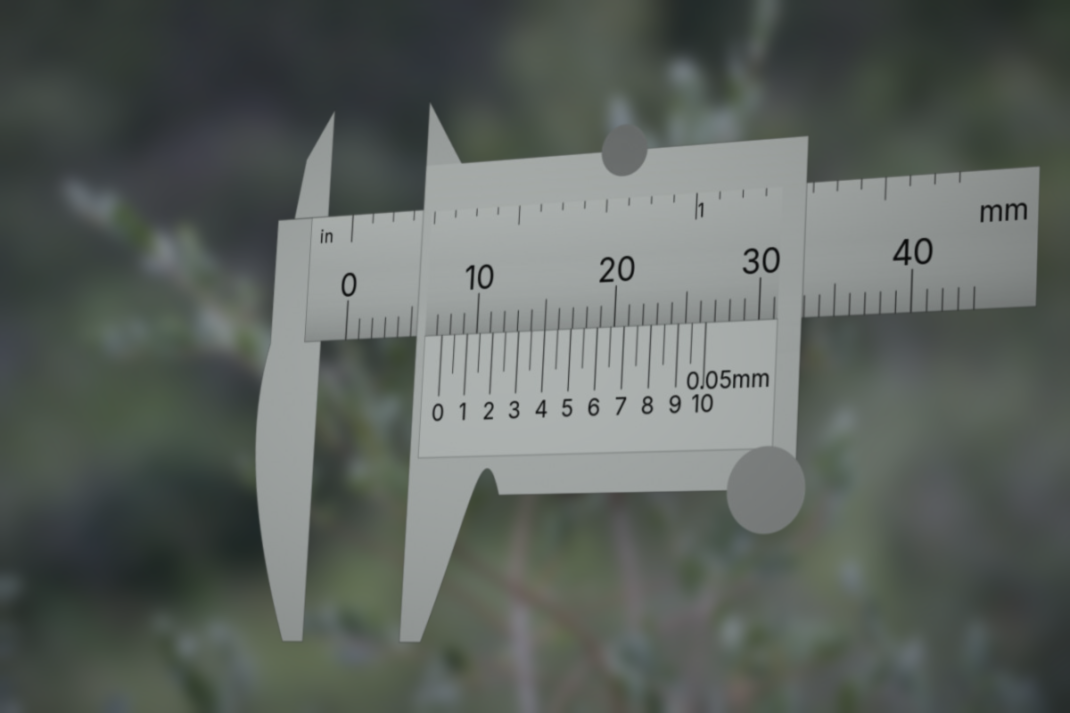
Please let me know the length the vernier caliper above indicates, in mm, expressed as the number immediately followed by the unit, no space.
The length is 7.4mm
